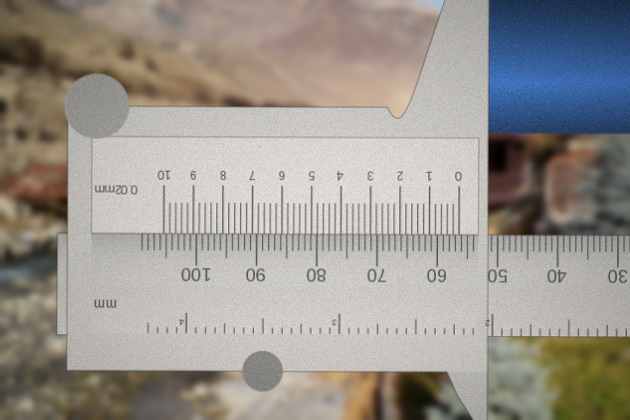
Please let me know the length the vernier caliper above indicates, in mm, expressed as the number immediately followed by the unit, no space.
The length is 56.4mm
